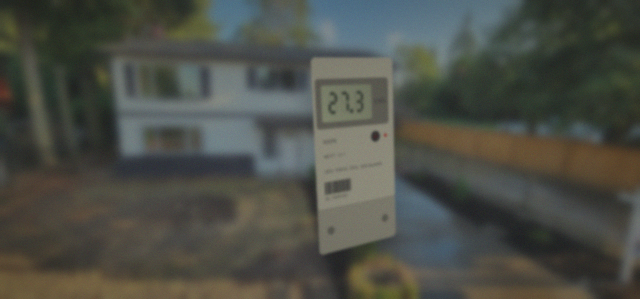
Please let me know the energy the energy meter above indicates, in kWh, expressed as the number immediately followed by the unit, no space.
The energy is 27.3kWh
